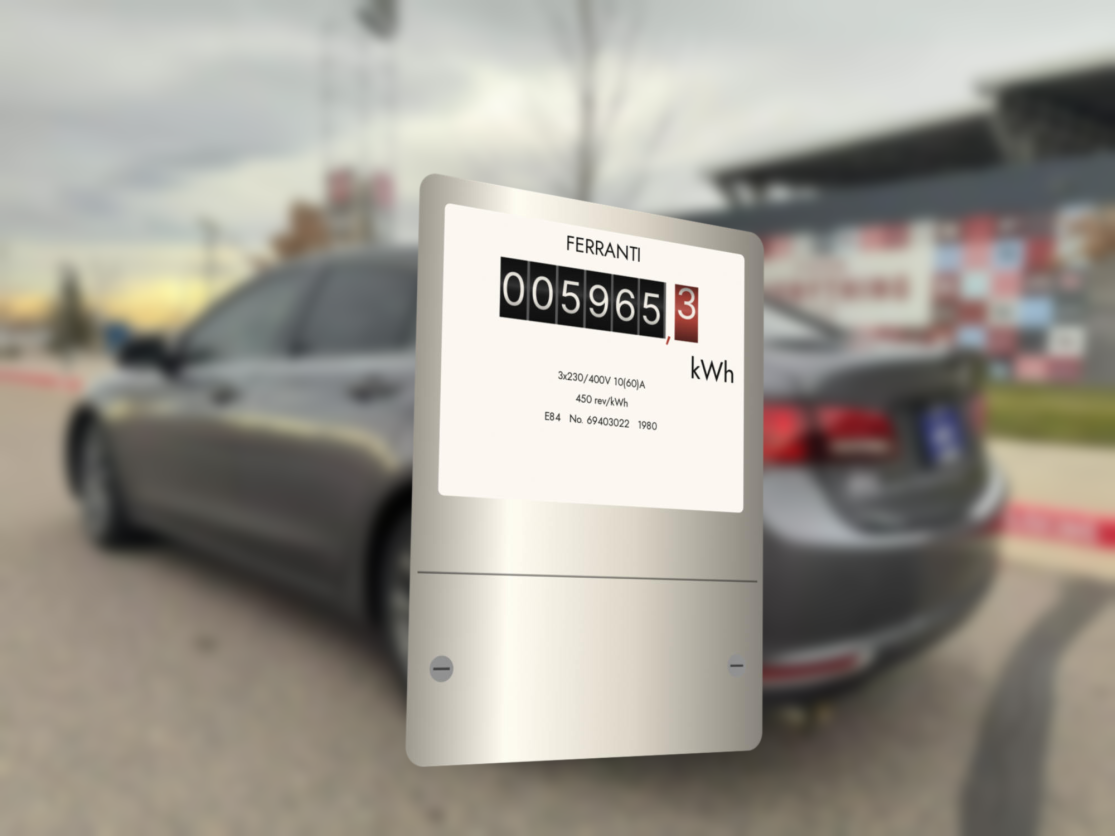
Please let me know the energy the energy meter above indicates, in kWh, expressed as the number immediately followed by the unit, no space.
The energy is 5965.3kWh
